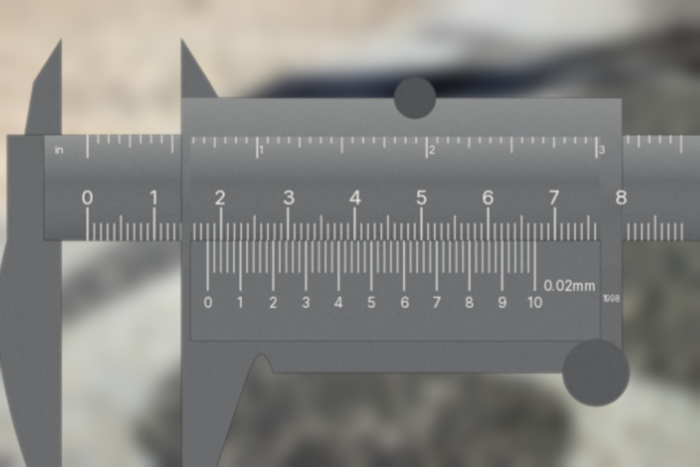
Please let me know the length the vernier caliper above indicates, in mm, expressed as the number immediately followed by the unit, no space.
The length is 18.0mm
